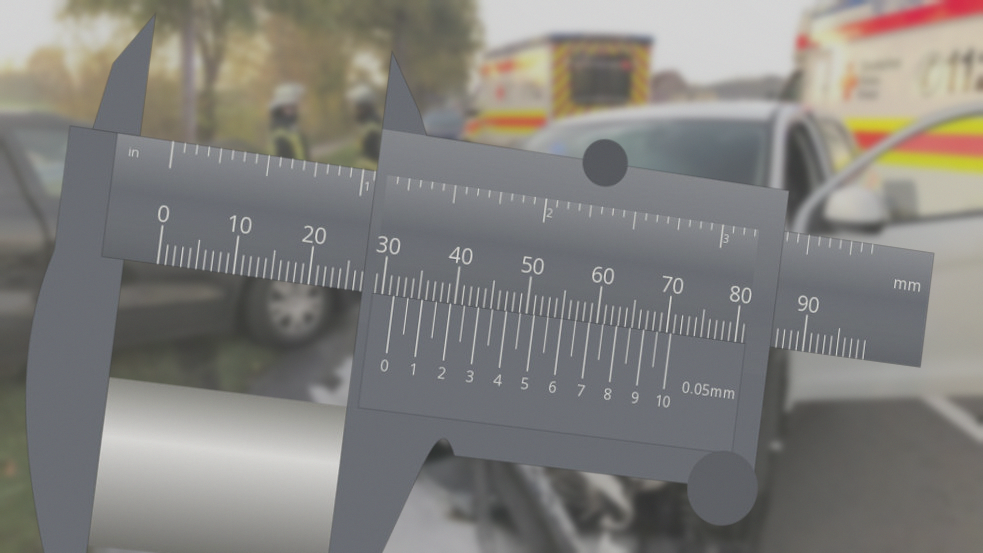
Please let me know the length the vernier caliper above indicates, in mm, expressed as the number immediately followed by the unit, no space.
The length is 31.6mm
